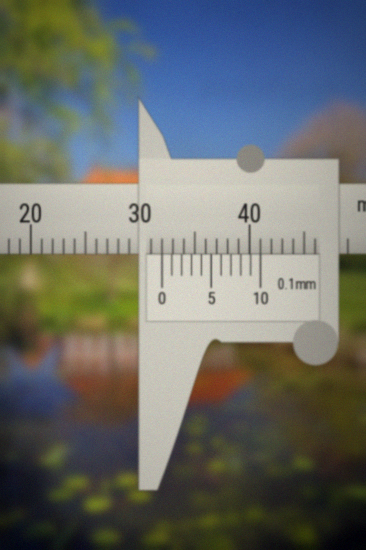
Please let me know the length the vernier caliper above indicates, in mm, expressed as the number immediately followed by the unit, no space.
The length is 32.0mm
